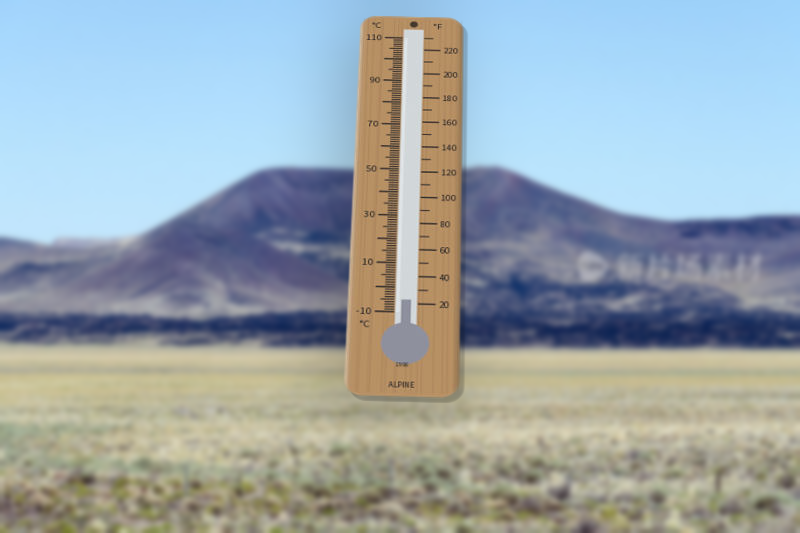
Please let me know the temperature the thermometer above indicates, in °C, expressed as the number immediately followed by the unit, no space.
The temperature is -5°C
